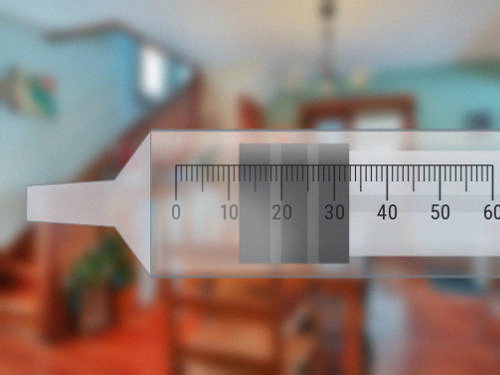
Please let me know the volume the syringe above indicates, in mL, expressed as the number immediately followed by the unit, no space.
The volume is 12mL
